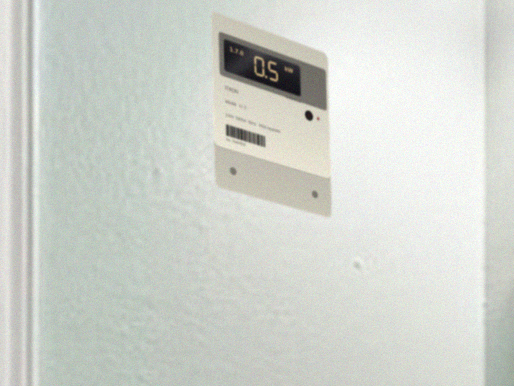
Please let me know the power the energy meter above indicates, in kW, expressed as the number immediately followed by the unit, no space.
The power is 0.5kW
